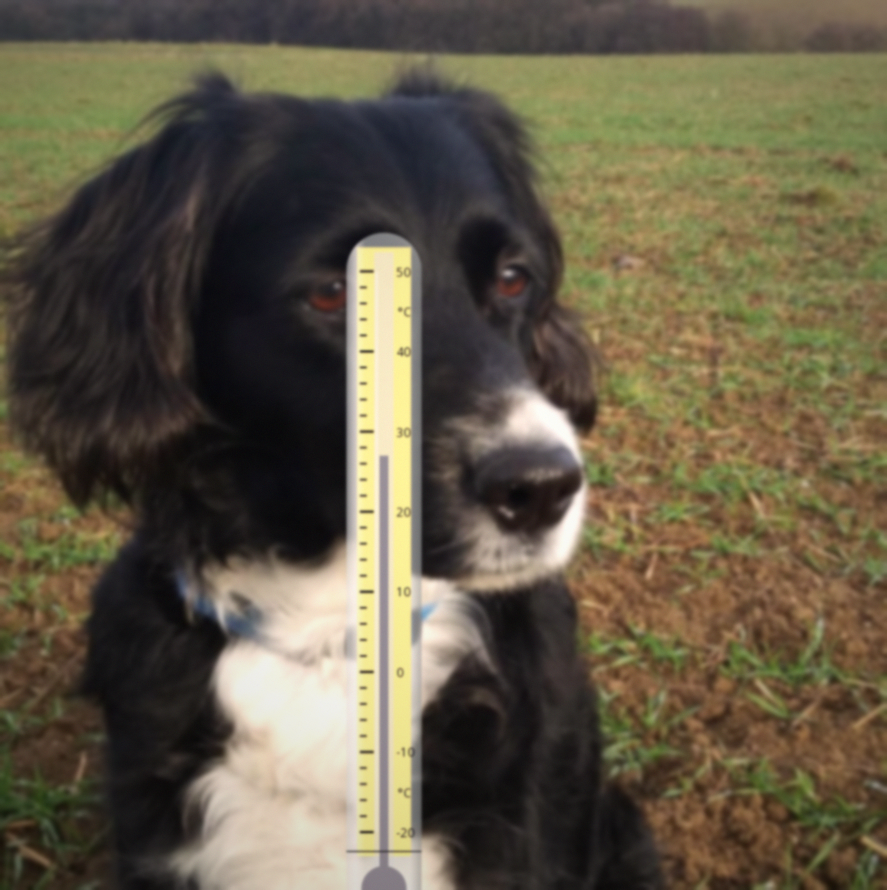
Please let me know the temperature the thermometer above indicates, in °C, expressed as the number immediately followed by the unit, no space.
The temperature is 27°C
